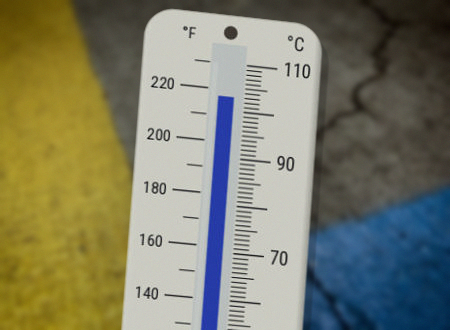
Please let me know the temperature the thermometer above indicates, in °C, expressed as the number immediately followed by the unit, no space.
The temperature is 103°C
